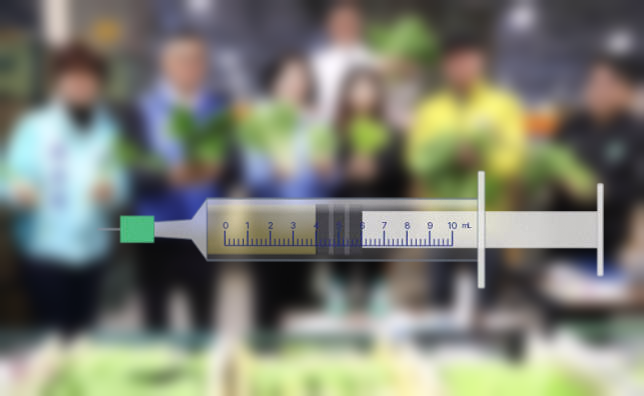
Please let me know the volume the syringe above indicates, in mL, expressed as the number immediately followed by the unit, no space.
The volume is 4mL
